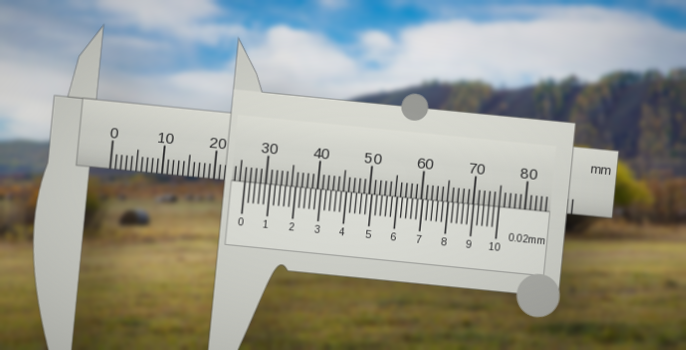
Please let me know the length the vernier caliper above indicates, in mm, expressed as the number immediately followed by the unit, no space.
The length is 26.0mm
